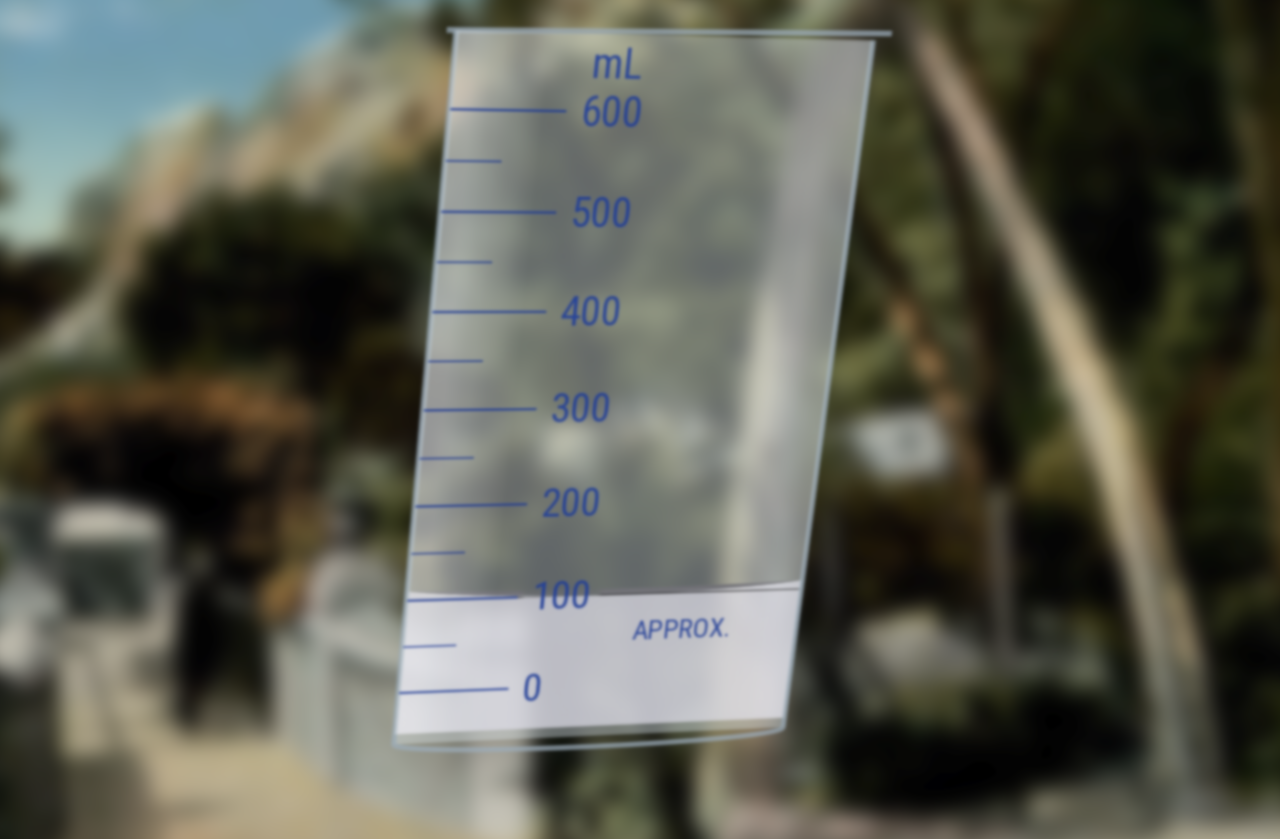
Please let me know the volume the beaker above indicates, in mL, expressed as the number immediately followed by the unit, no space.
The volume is 100mL
